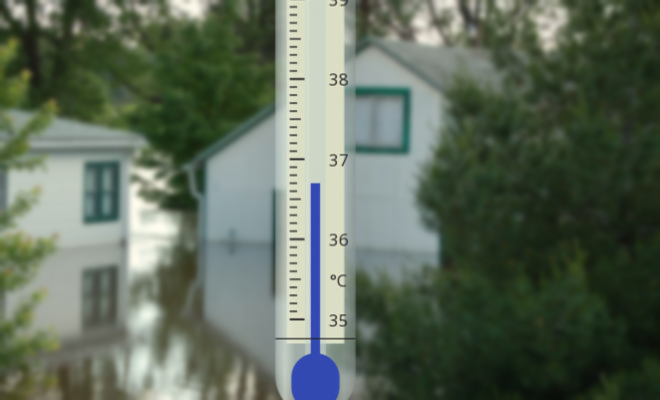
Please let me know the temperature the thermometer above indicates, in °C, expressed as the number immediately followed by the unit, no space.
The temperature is 36.7°C
